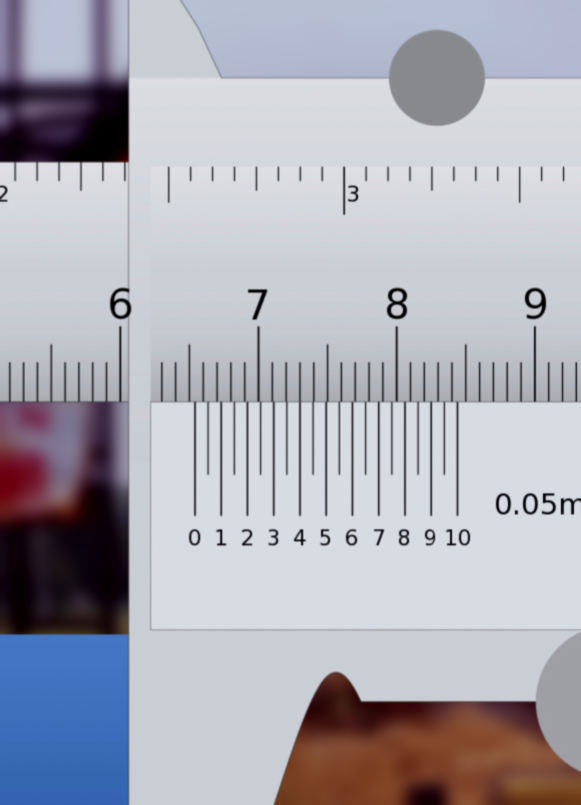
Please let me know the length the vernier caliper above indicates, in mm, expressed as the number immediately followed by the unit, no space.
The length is 65.4mm
